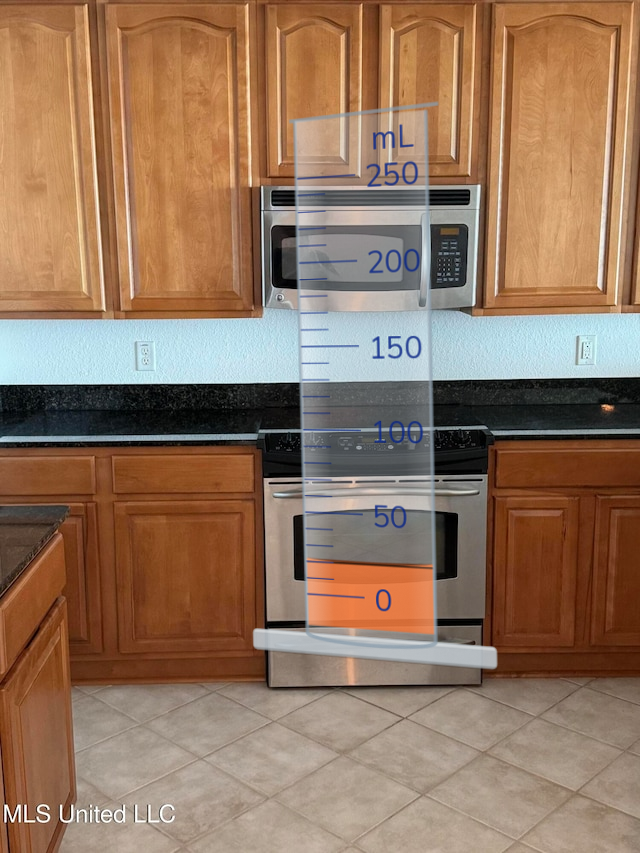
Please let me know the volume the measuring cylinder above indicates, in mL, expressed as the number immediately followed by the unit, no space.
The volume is 20mL
